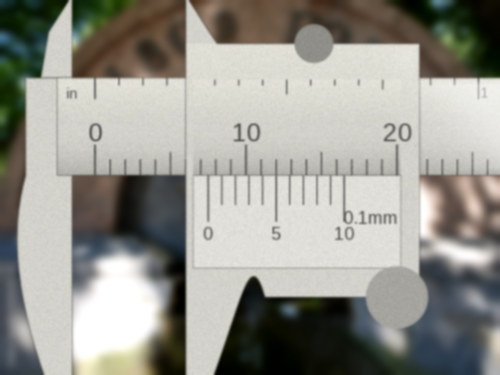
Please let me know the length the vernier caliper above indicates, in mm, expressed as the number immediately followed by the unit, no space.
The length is 7.5mm
